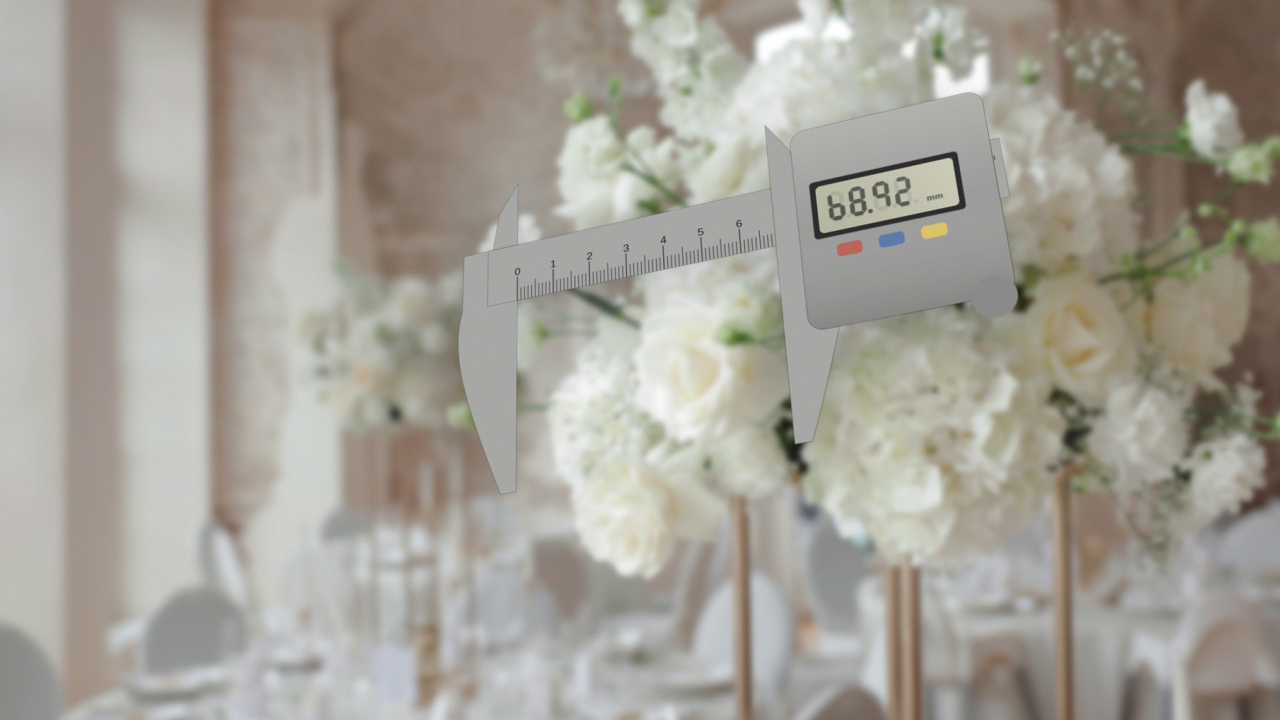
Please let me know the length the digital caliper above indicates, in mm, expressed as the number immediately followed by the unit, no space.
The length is 68.92mm
